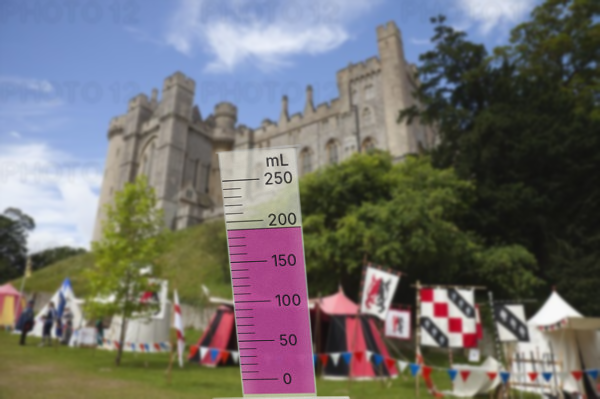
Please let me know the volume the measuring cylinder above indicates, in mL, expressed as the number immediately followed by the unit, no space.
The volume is 190mL
